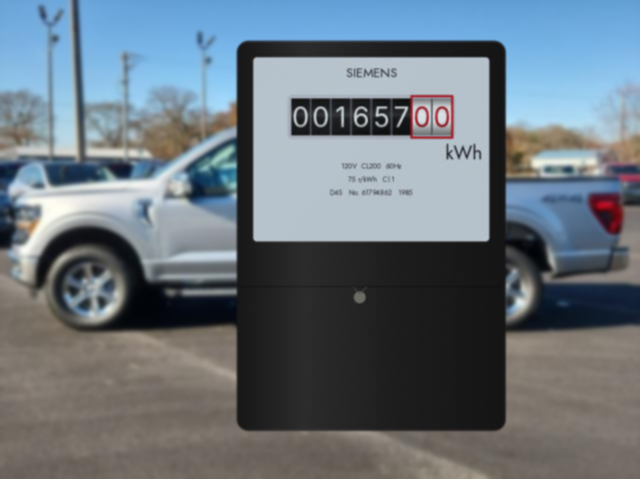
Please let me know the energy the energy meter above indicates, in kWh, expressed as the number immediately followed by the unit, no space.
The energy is 1657.00kWh
